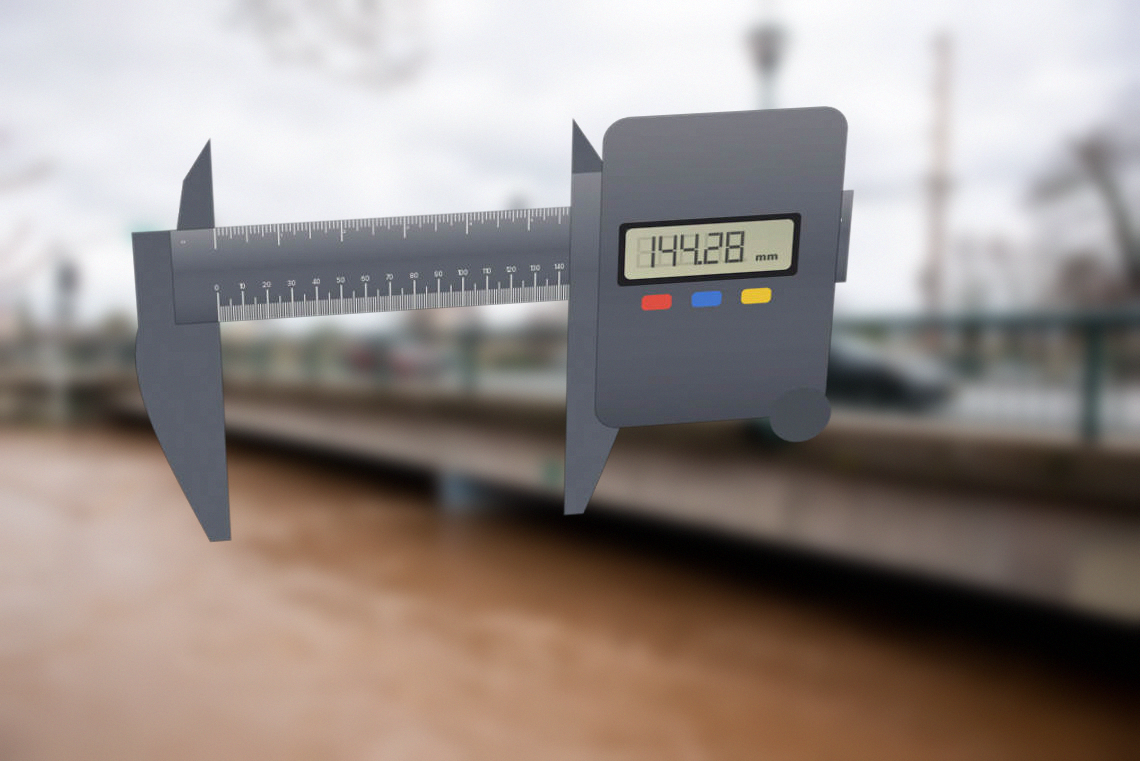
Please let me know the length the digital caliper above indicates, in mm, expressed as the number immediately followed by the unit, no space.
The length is 144.28mm
